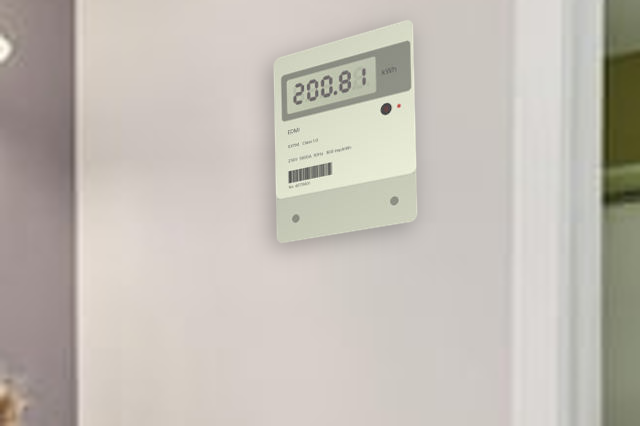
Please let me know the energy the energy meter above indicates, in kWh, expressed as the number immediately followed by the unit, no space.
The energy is 200.81kWh
